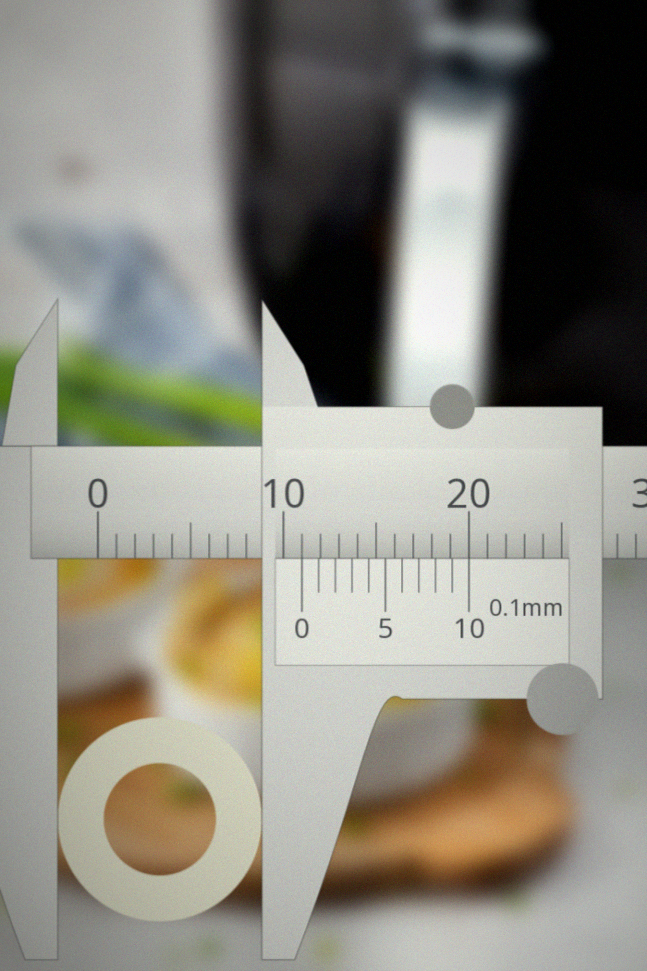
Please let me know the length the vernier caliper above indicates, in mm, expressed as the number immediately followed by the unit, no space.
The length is 11.0mm
